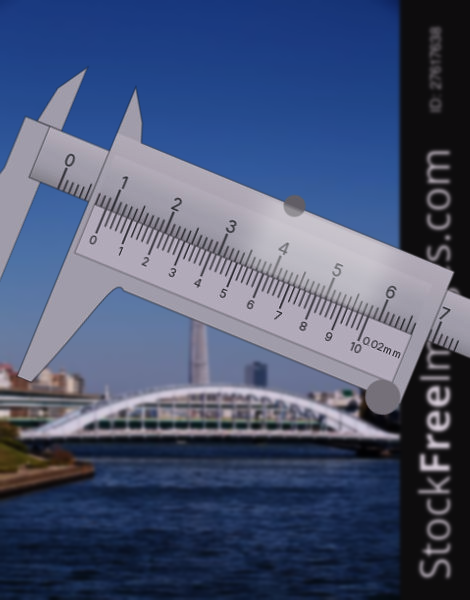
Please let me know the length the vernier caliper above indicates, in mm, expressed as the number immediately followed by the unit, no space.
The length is 9.0mm
